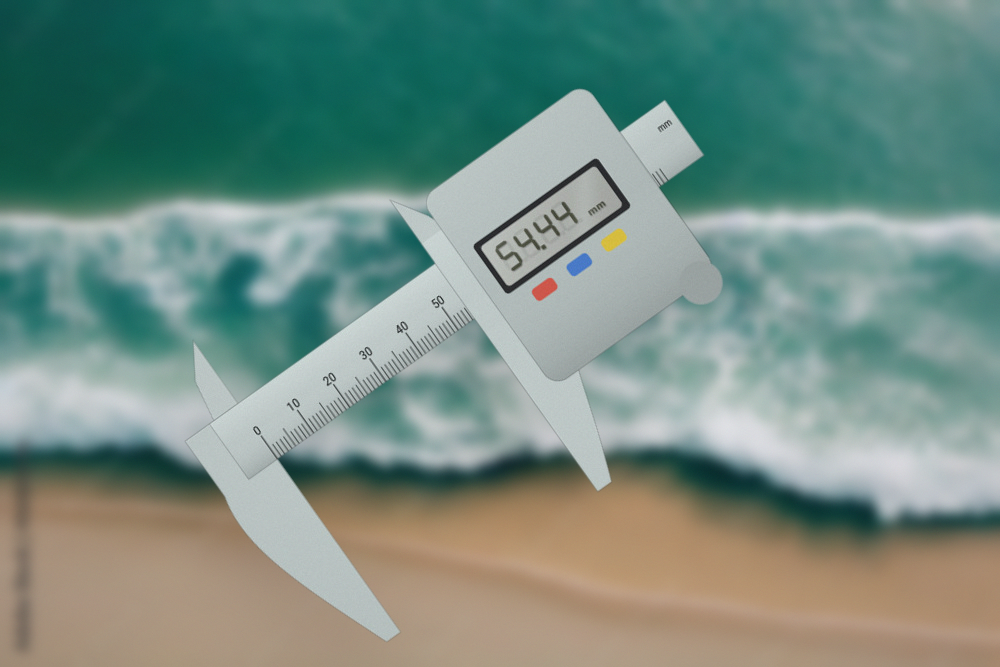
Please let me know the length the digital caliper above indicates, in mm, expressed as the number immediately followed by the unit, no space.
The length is 54.44mm
